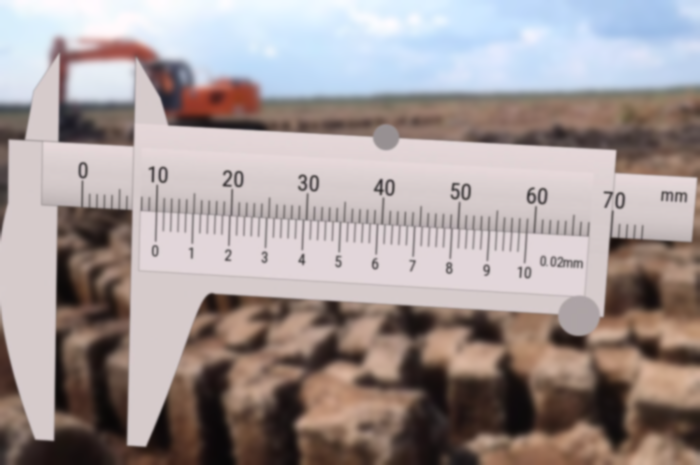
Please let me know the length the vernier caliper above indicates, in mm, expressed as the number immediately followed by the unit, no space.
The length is 10.0mm
